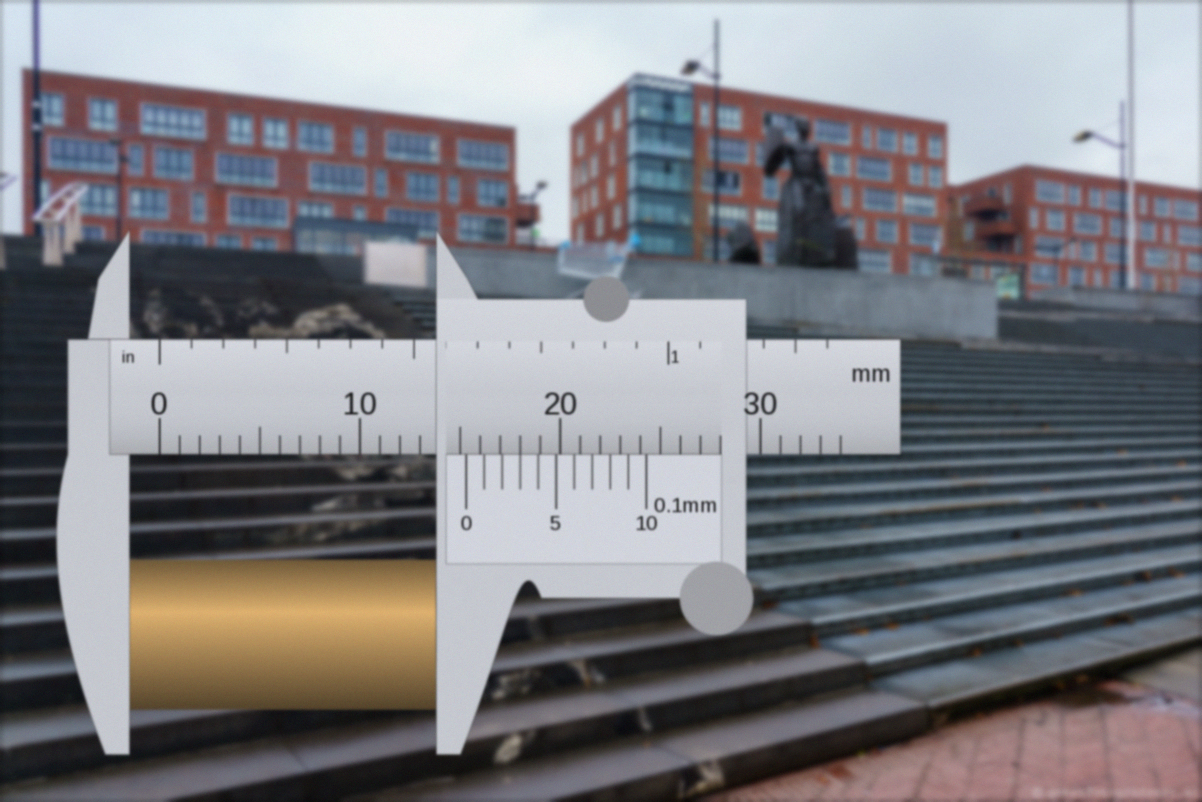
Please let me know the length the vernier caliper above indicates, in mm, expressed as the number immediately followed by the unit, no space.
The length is 15.3mm
